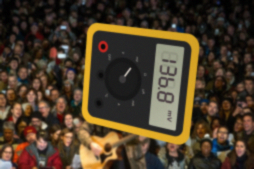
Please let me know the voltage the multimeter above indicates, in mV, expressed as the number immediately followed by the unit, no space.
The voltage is 136.8mV
